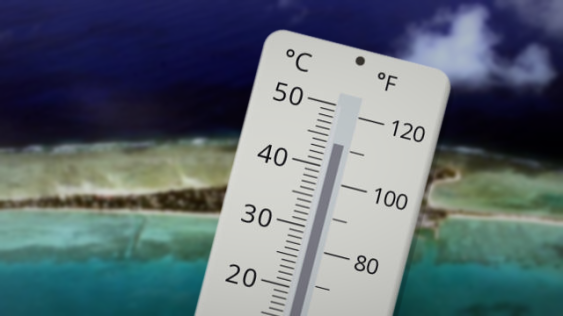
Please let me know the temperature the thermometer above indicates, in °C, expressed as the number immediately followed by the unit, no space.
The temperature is 44°C
